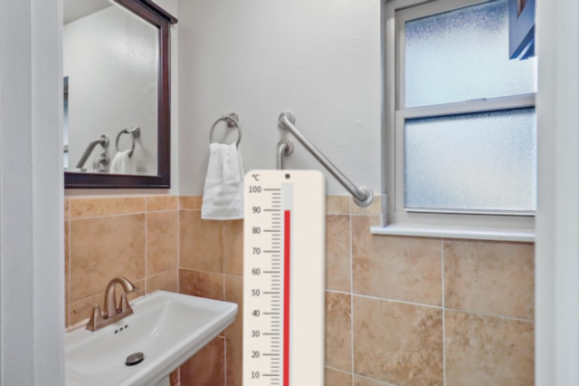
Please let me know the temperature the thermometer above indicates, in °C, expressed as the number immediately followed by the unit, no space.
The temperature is 90°C
